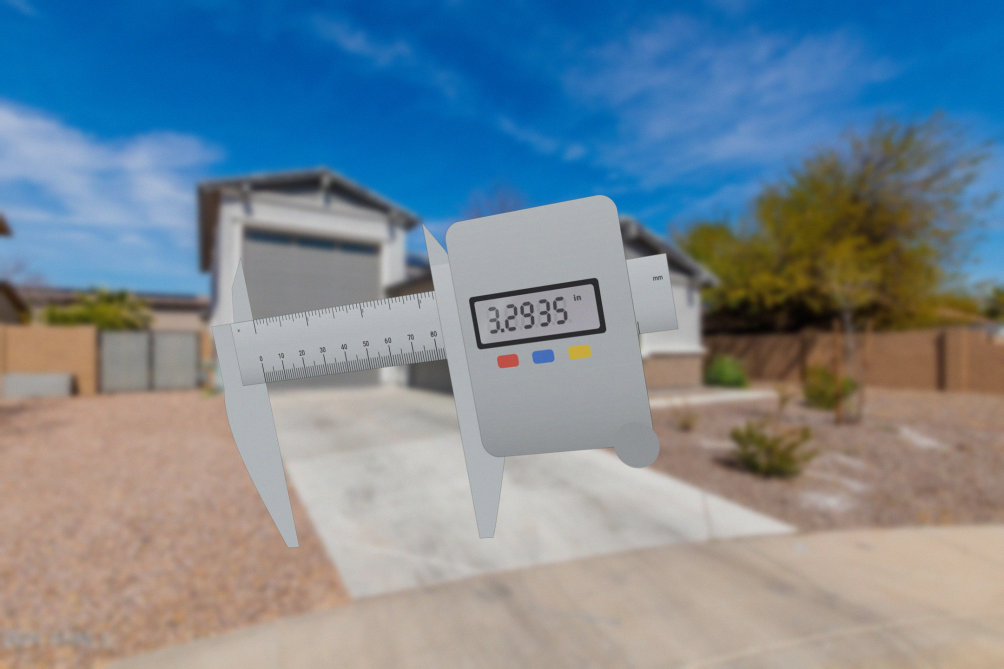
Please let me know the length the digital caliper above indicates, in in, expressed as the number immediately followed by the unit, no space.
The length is 3.2935in
